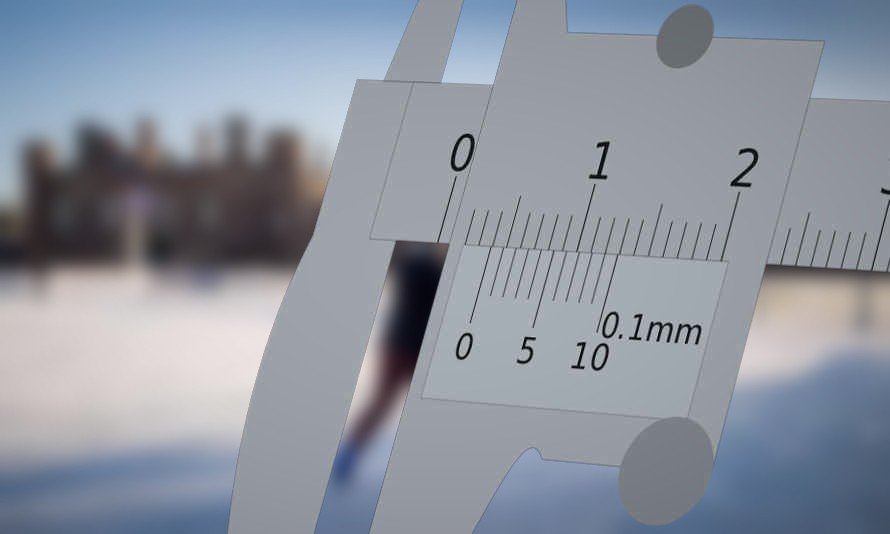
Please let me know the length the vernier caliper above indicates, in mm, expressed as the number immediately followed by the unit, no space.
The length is 3.9mm
